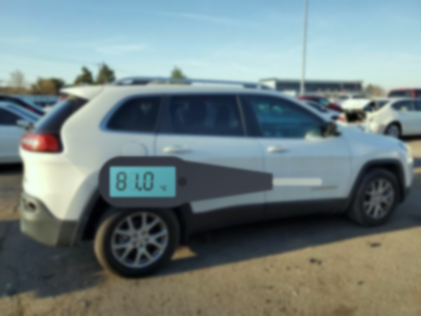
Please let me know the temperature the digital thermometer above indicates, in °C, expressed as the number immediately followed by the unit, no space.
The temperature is 81.0°C
